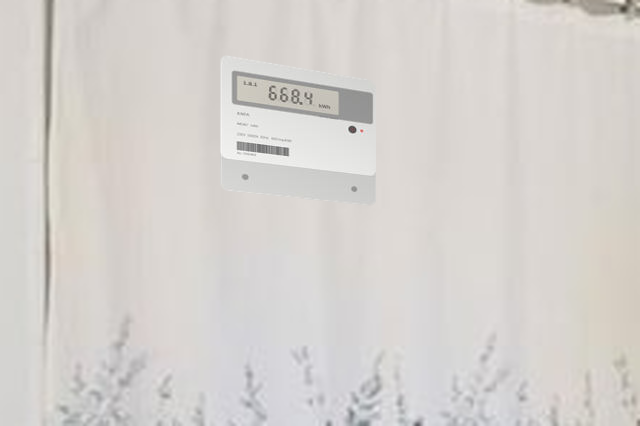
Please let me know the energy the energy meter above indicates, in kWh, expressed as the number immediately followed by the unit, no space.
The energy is 668.4kWh
